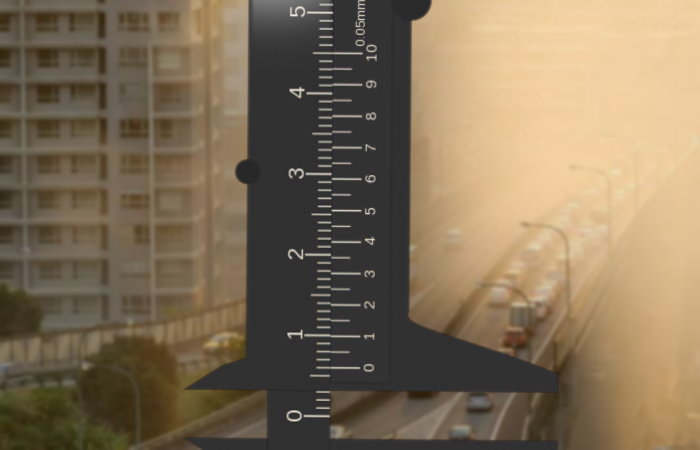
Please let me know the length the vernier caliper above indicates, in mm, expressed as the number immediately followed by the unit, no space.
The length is 6.0mm
